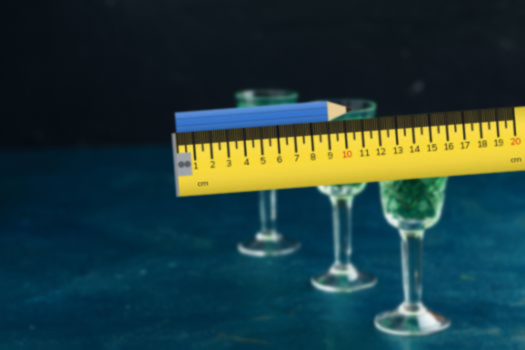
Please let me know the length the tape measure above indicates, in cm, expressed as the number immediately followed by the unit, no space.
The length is 10.5cm
